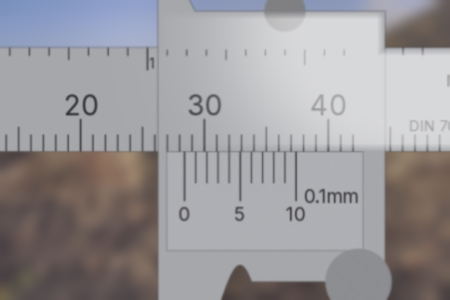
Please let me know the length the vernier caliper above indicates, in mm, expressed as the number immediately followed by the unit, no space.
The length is 28.4mm
